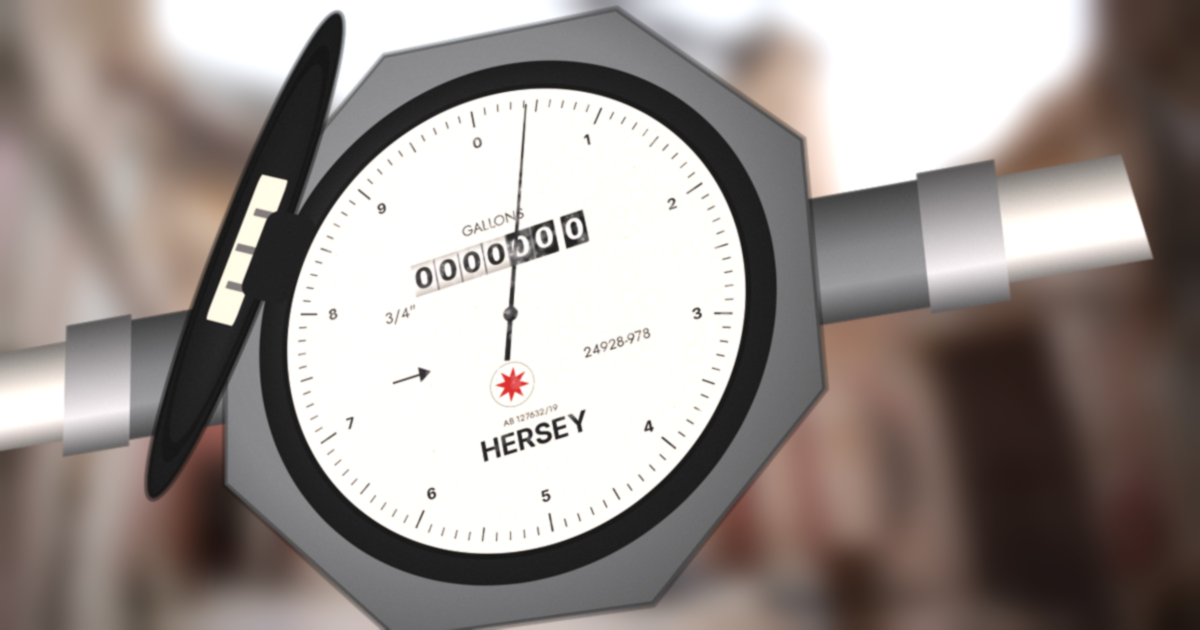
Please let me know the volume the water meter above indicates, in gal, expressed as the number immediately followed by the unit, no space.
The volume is 0.4gal
